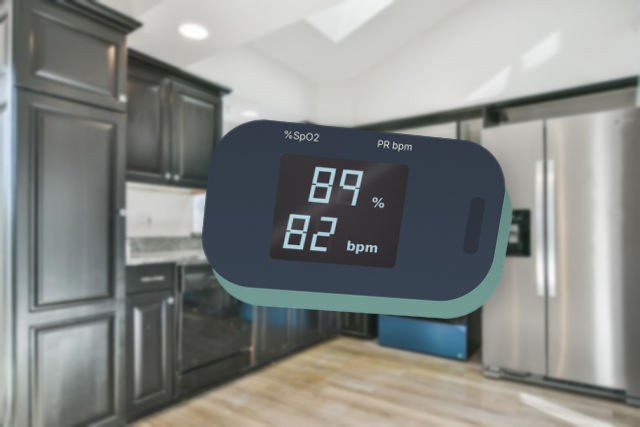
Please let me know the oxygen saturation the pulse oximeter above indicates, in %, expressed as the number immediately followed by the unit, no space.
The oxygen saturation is 89%
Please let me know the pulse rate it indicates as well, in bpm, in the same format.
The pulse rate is 82bpm
